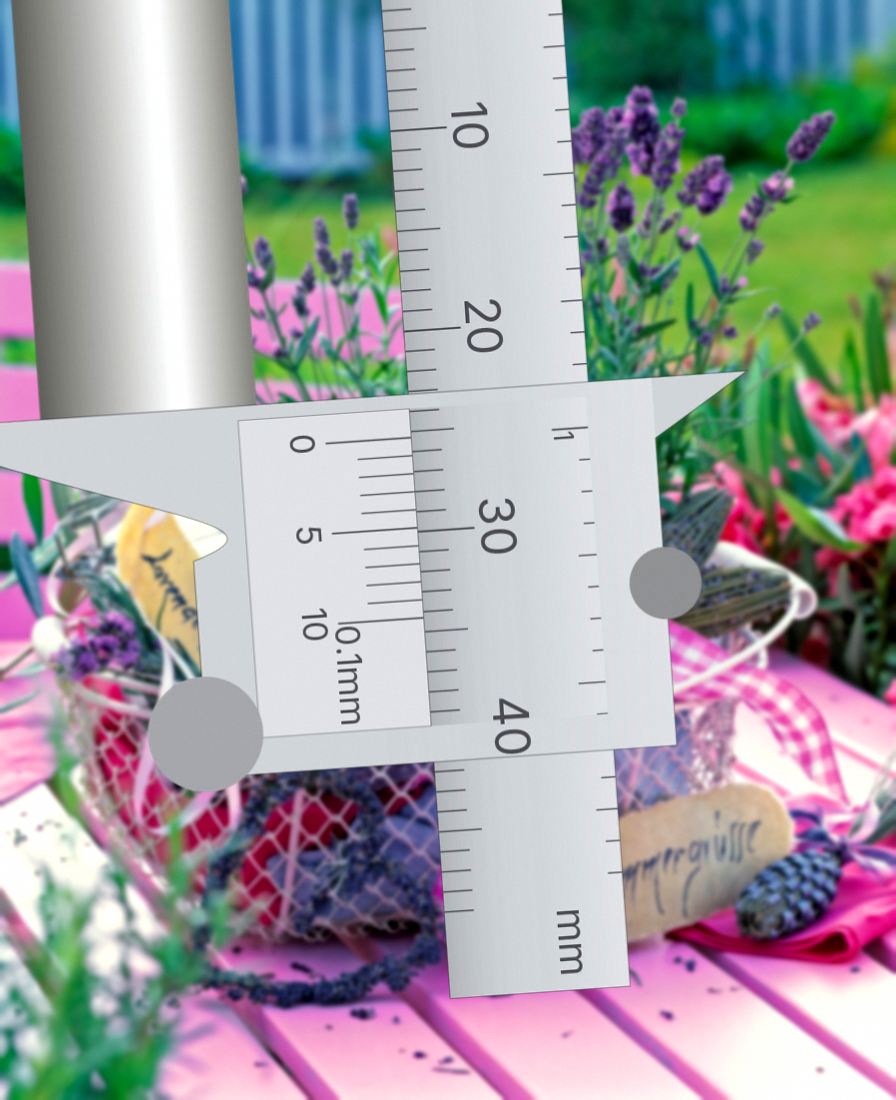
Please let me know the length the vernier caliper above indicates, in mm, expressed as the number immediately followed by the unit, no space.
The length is 25.3mm
